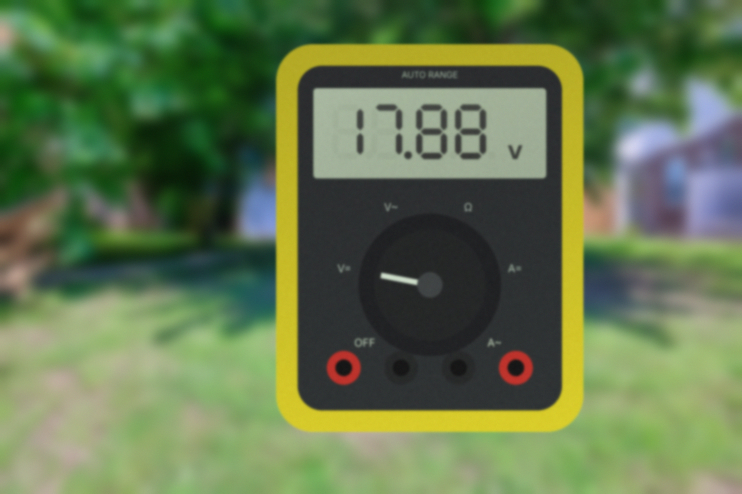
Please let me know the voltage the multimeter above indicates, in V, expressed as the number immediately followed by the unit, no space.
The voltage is 17.88V
